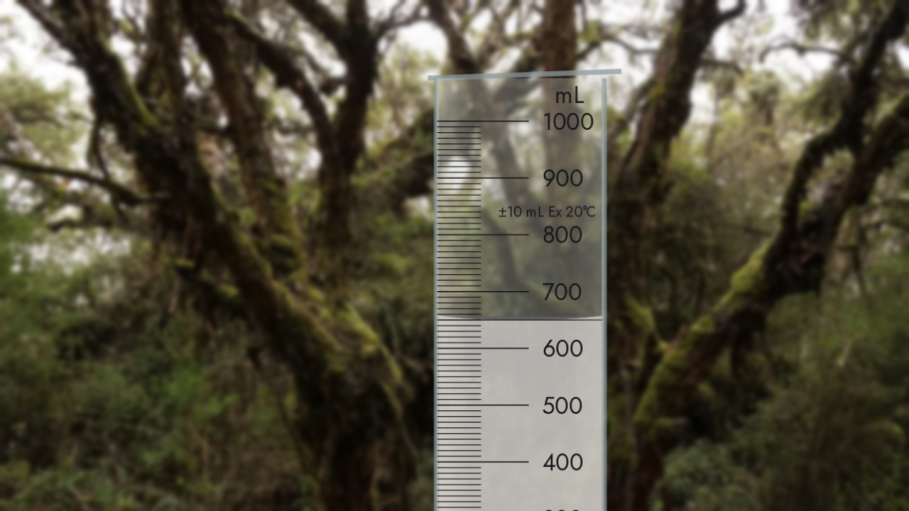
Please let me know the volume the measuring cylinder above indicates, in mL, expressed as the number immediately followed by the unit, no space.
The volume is 650mL
